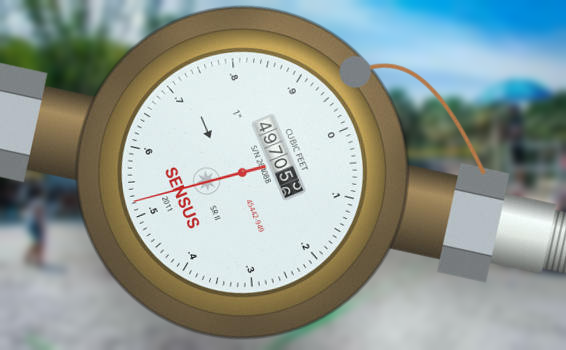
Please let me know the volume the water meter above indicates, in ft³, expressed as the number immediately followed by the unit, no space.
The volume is 497055.52ft³
